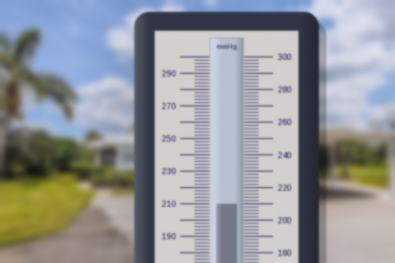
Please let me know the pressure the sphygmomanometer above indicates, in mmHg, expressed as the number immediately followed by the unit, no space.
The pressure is 210mmHg
